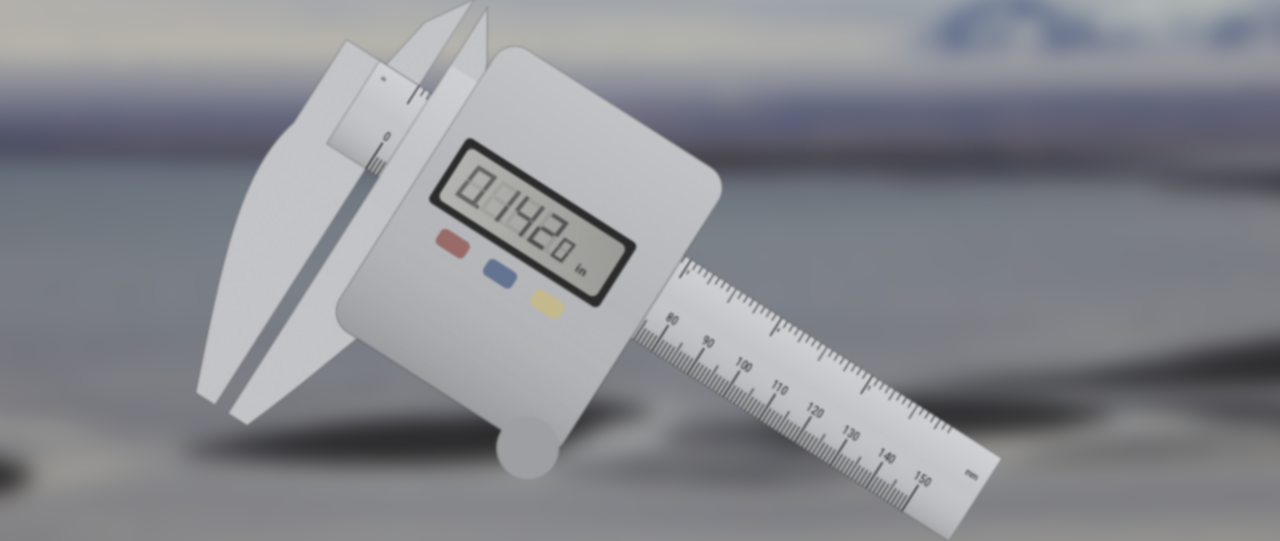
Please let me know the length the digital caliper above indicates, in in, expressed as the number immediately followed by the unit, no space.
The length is 0.1420in
